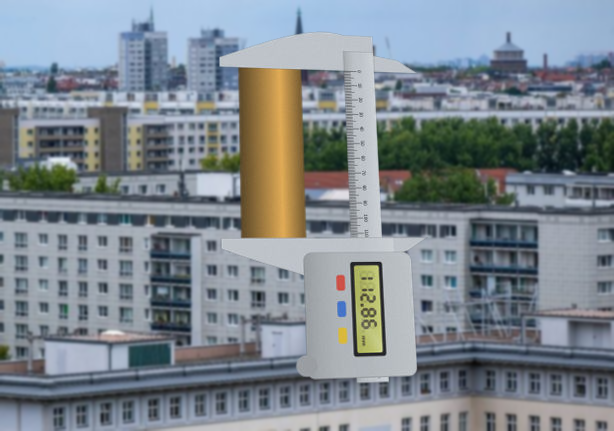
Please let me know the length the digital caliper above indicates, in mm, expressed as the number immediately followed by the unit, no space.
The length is 112.86mm
